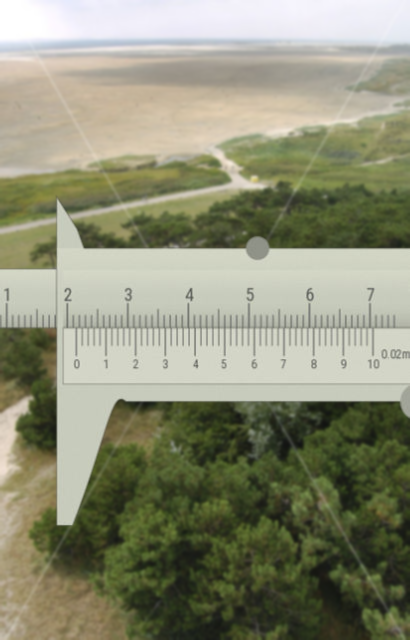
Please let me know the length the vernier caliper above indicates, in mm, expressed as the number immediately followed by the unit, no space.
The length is 21.5mm
